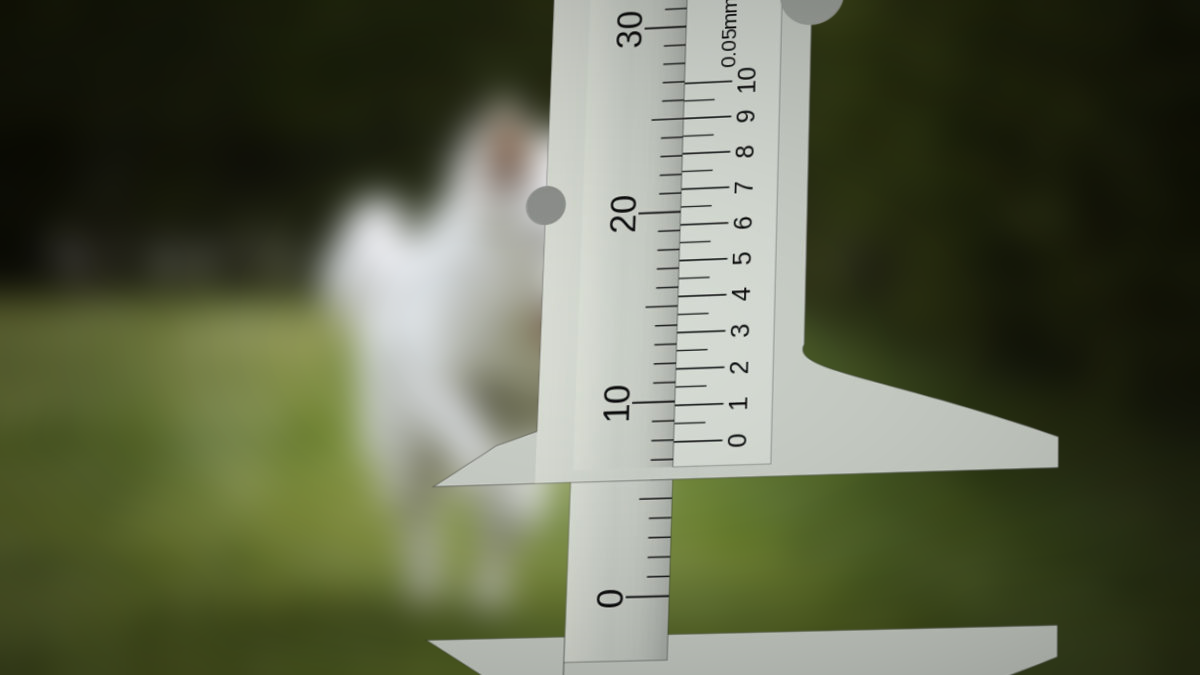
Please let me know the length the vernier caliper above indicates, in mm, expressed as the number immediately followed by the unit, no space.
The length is 7.9mm
